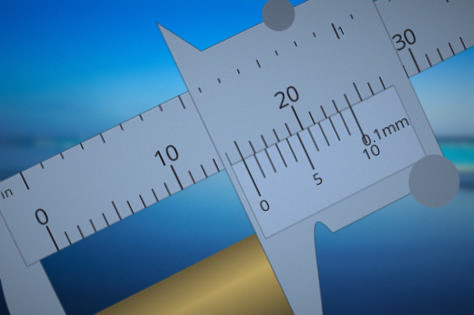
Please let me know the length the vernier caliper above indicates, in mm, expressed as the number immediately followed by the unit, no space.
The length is 15.0mm
